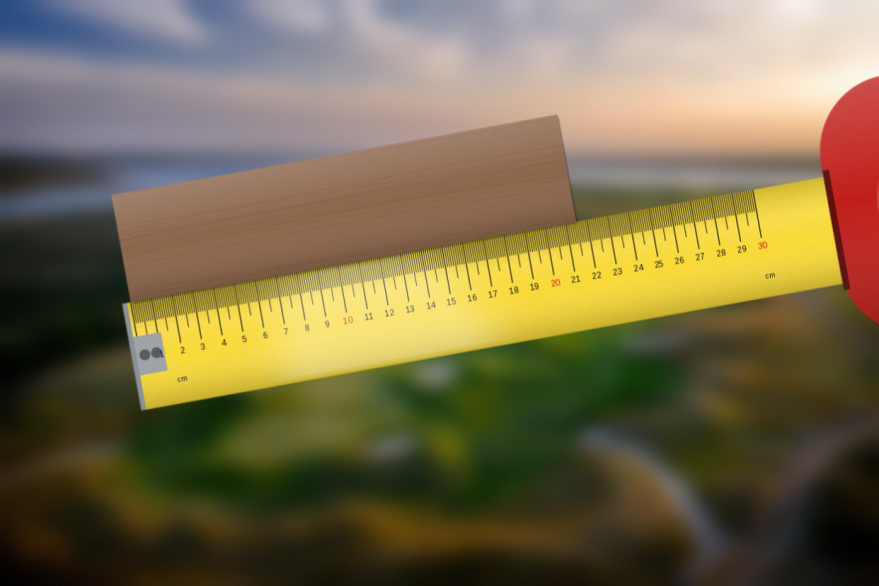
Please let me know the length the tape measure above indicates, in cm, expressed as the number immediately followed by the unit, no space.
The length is 21.5cm
